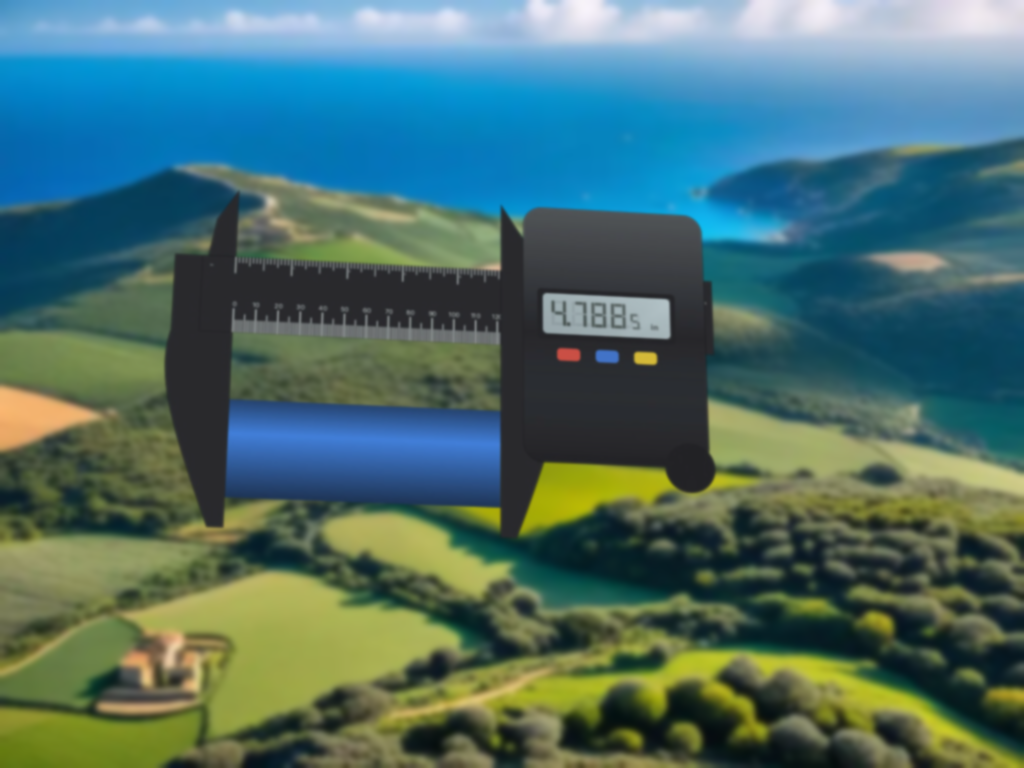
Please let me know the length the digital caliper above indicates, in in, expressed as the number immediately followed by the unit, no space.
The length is 4.7885in
